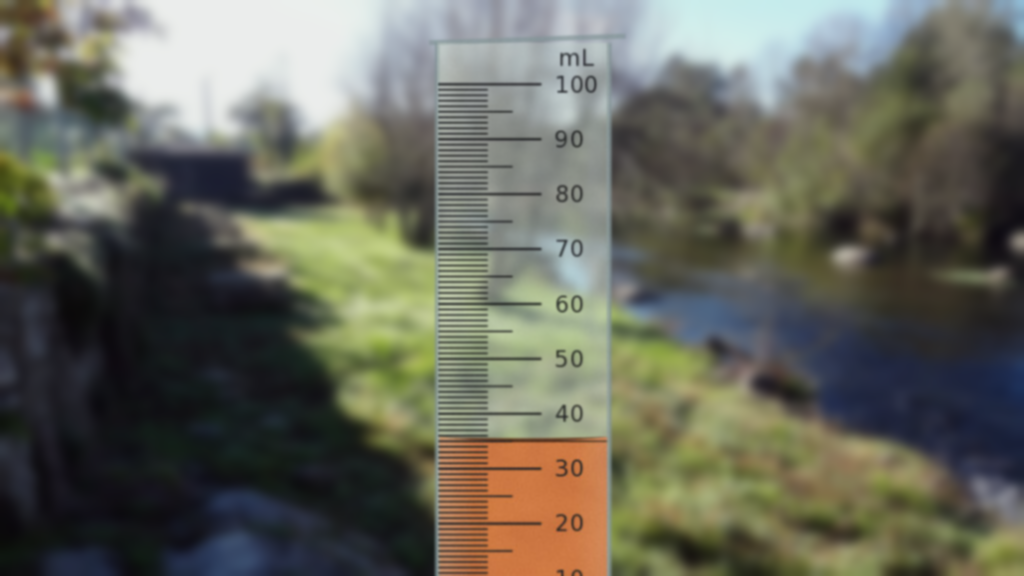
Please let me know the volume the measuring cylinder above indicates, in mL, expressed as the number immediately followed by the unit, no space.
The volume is 35mL
